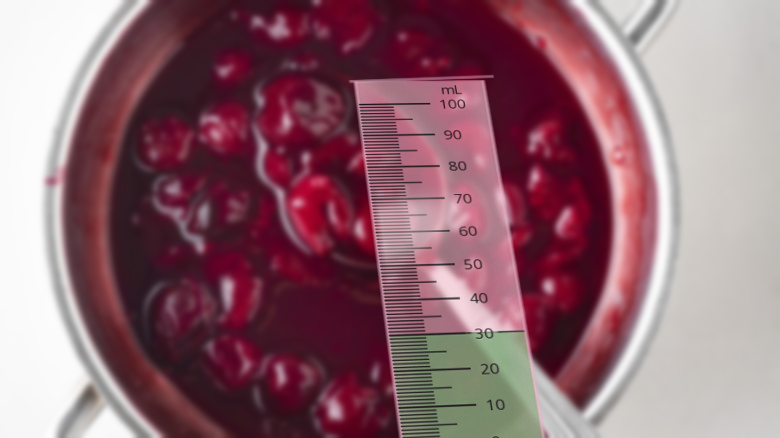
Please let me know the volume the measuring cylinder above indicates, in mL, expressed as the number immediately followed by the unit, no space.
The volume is 30mL
